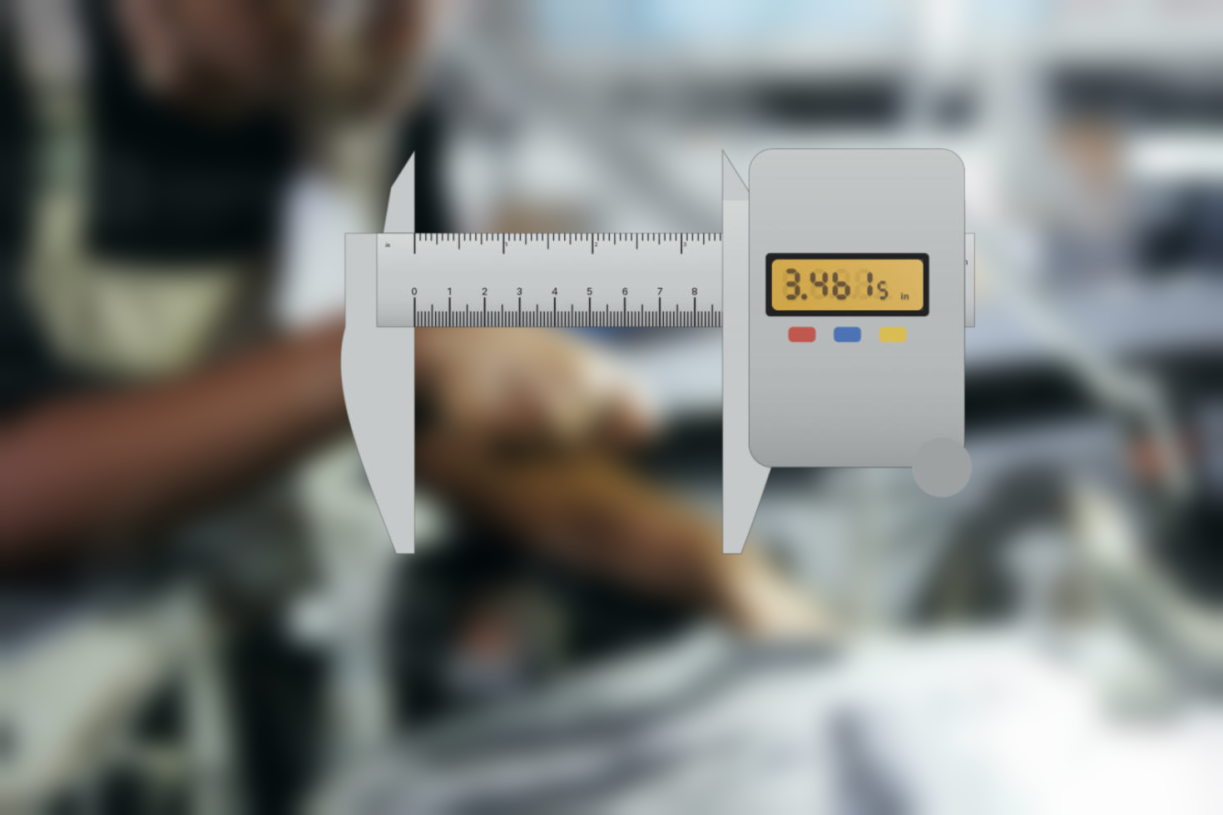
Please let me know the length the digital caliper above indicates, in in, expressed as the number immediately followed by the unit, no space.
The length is 3.4615in
